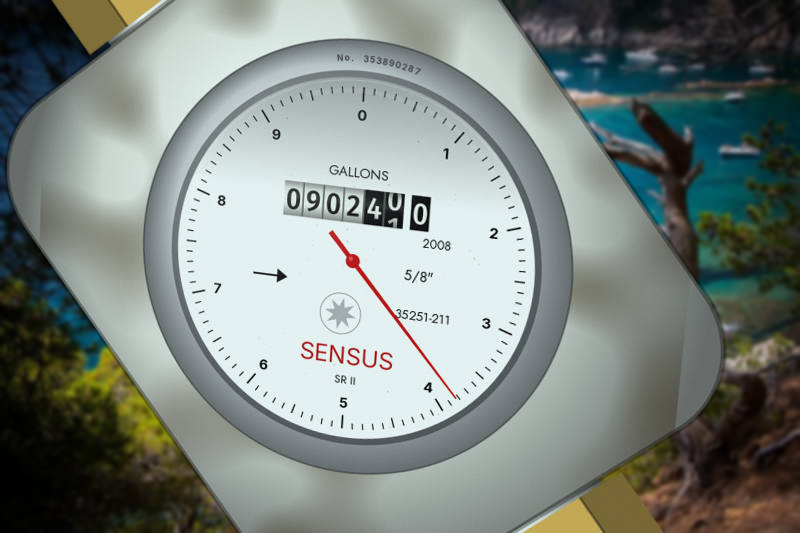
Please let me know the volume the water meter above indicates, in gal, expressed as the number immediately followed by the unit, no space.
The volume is 902403.8gal
